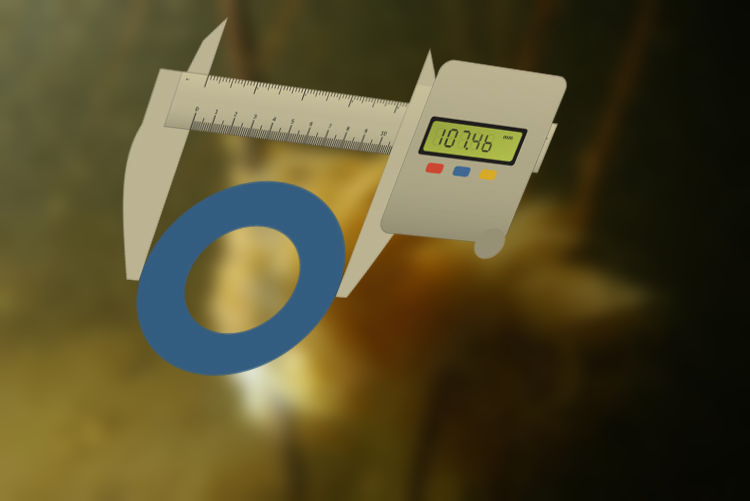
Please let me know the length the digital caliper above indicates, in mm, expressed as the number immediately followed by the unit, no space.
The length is 107.46mm
